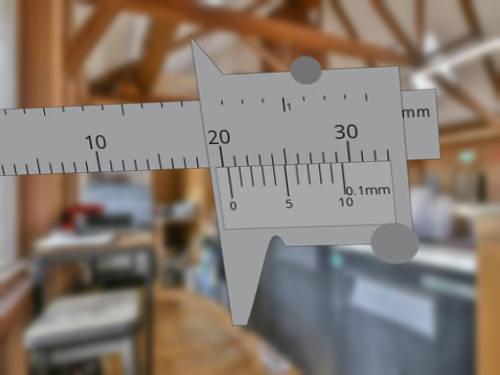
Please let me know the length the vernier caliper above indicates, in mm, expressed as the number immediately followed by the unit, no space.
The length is 20.4mm
